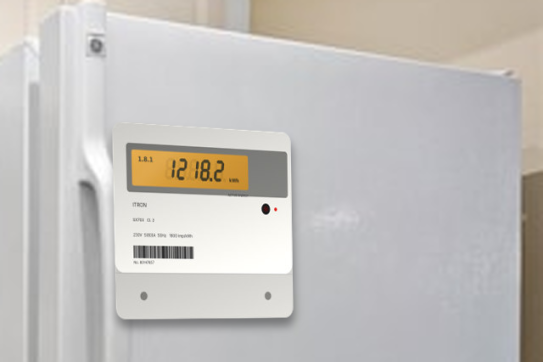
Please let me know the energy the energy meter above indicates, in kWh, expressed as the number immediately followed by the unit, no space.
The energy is 1218.2kWh
